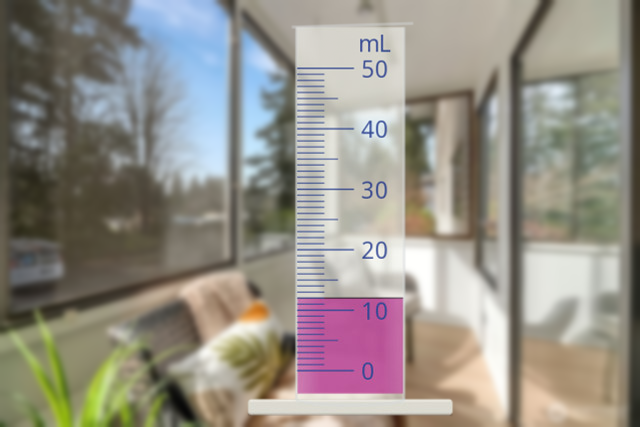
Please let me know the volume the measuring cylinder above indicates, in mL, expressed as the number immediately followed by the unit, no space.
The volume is 12mL
